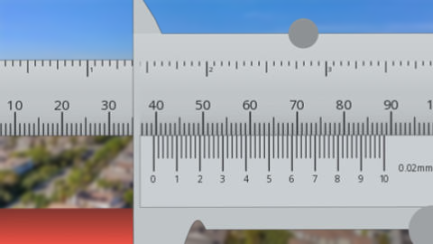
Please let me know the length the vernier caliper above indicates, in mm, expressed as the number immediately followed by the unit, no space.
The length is 39.5mm
